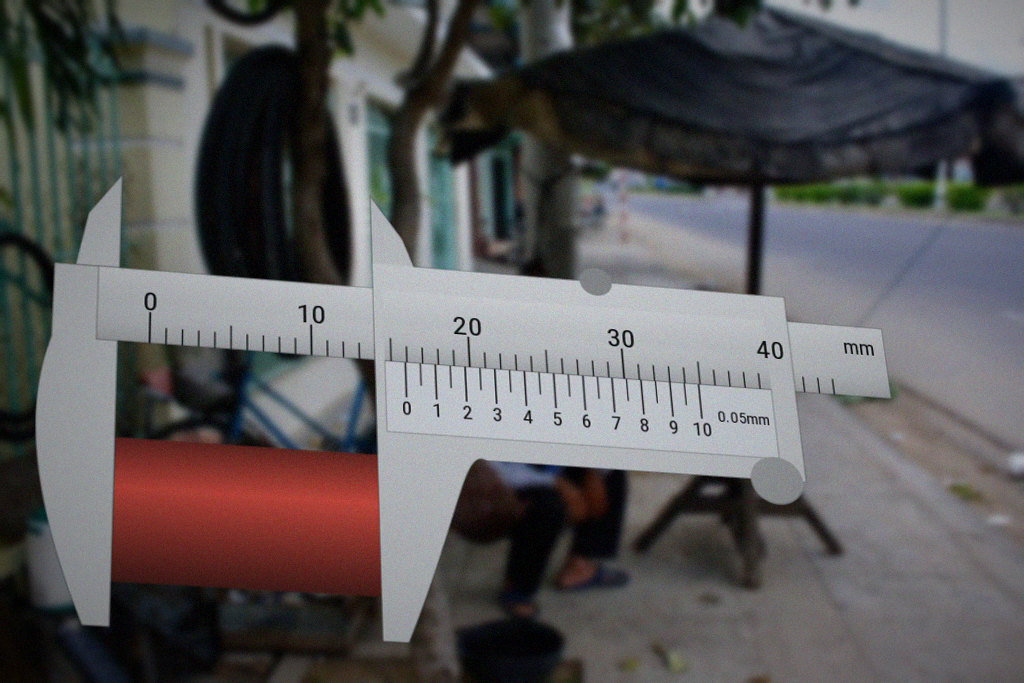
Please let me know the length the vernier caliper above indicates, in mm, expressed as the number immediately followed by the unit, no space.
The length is 15.9mm
